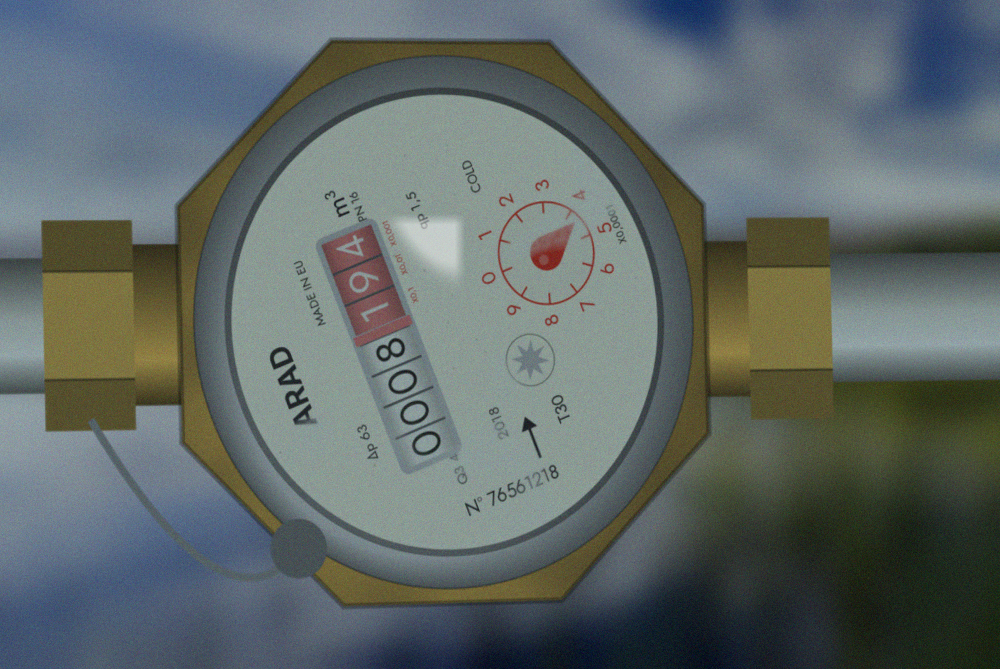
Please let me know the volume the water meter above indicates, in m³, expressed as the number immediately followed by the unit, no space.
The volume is 8.1944m³
